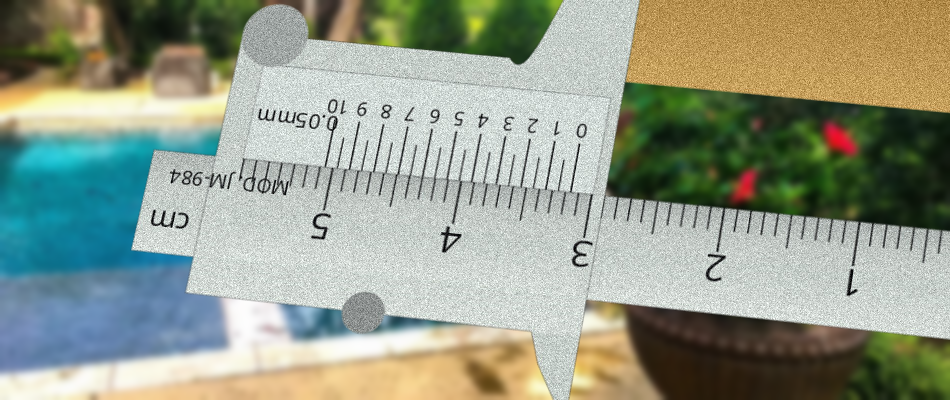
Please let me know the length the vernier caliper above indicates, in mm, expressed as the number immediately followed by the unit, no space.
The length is 31.6mm
